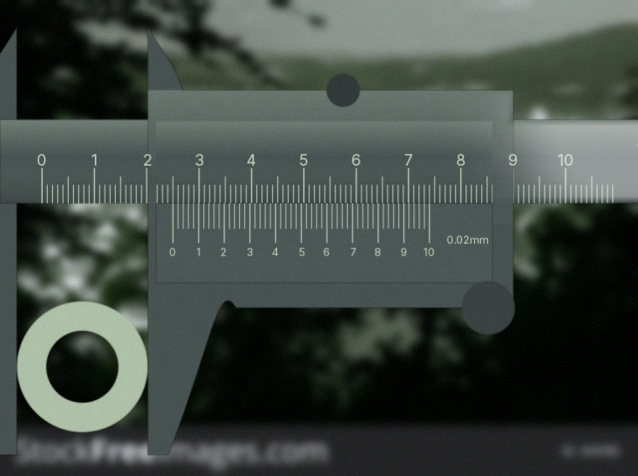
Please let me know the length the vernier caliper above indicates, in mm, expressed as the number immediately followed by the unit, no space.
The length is 25.0mm
